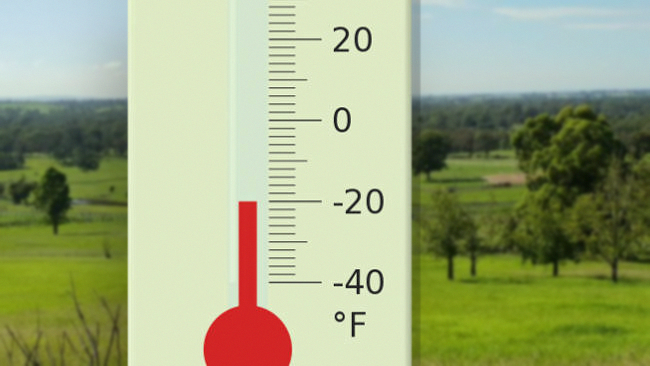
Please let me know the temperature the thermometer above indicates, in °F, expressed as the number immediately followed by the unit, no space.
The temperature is -20°F
